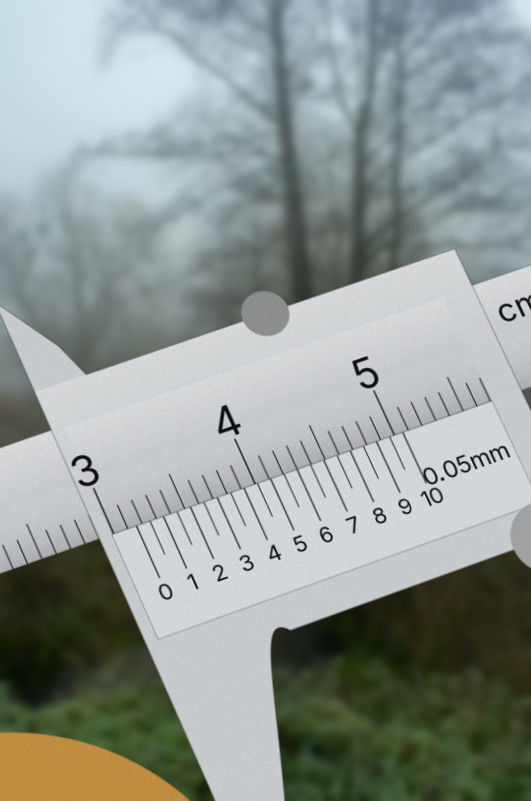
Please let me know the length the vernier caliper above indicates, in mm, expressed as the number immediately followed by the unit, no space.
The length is 31.6mm
